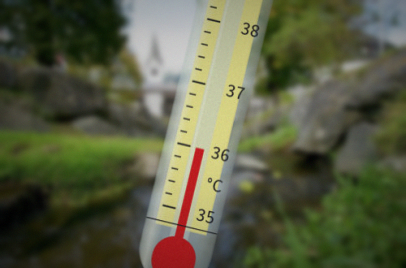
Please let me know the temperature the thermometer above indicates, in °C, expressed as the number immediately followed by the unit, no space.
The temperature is 36°C
